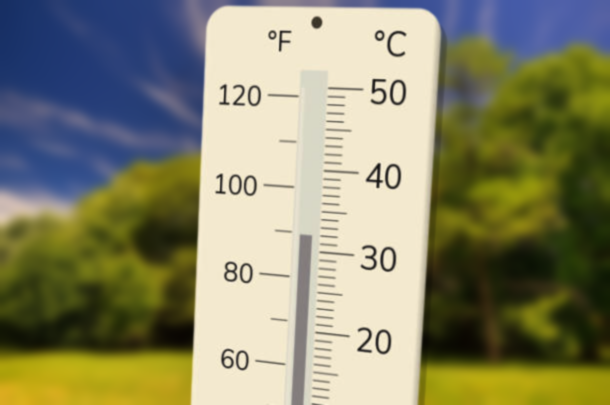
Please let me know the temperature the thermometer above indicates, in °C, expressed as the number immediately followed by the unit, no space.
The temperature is 32°C
